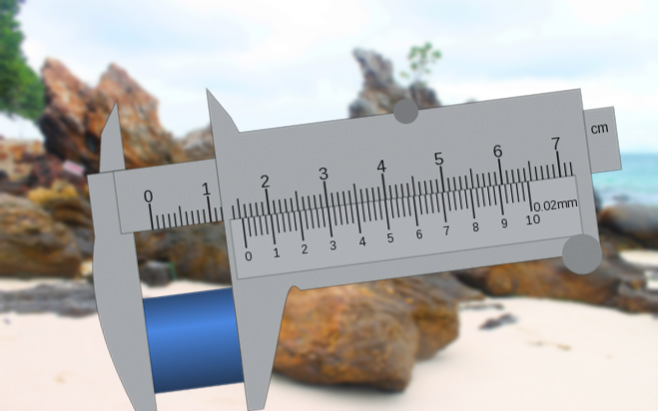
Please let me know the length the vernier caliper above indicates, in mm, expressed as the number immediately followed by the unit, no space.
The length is 15.4mm
